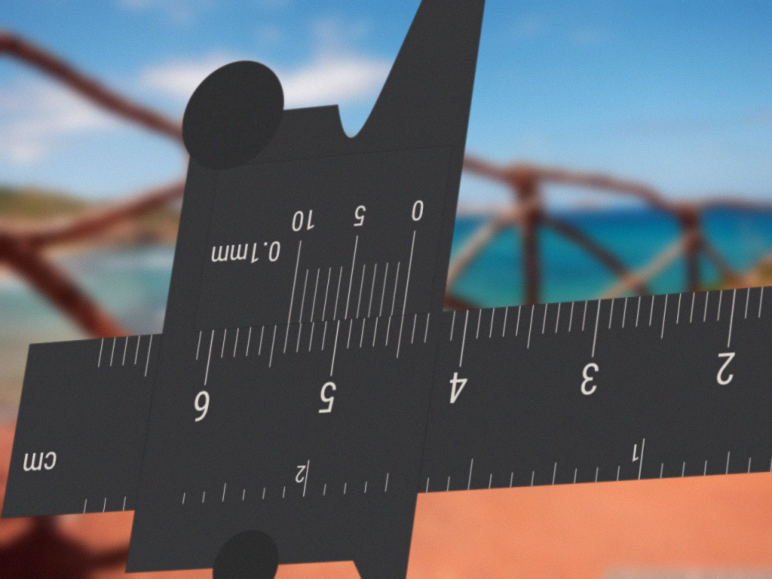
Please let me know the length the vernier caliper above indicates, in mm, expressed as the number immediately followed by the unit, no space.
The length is 45.0mm
